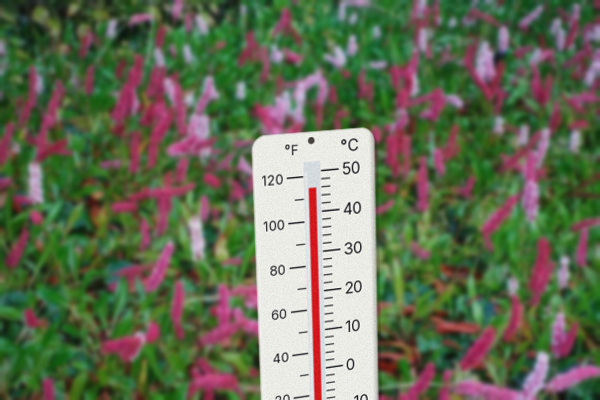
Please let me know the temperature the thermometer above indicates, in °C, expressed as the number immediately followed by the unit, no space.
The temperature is 46°C
